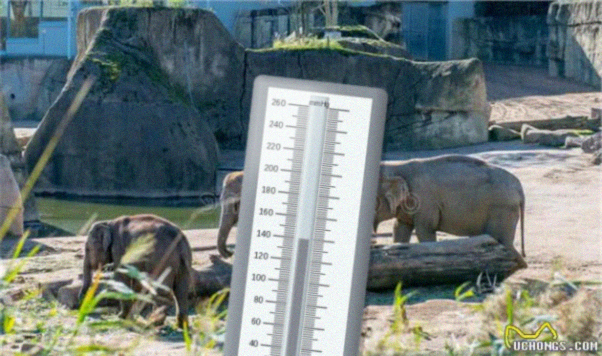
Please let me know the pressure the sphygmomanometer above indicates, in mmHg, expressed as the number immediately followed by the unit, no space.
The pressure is 140mmHg
